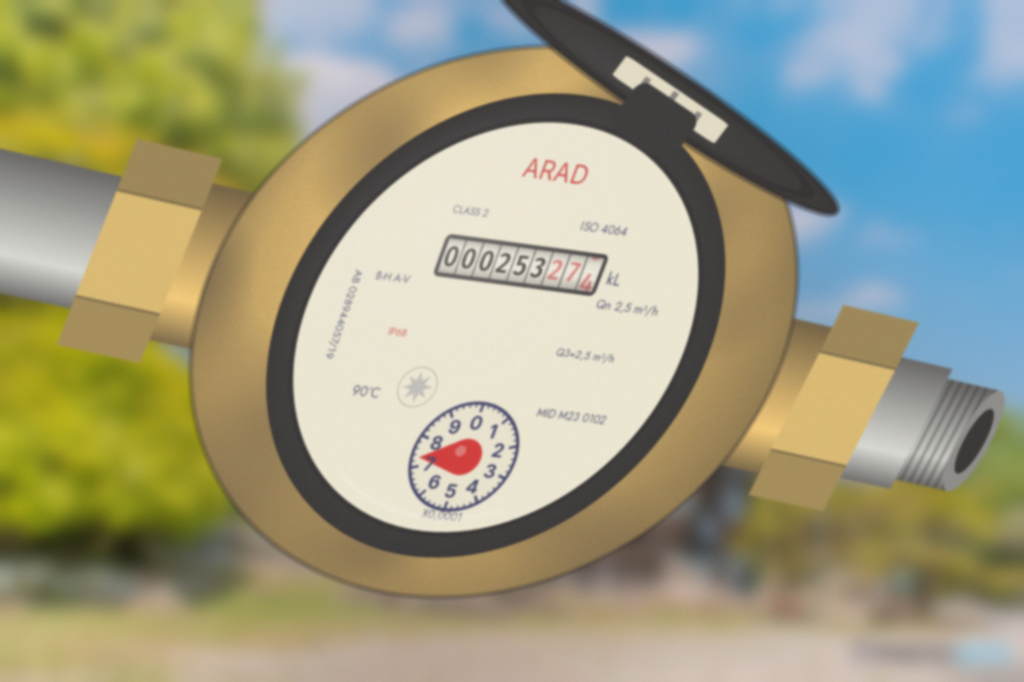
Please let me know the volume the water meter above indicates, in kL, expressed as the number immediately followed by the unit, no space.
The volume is 253.2737kL
